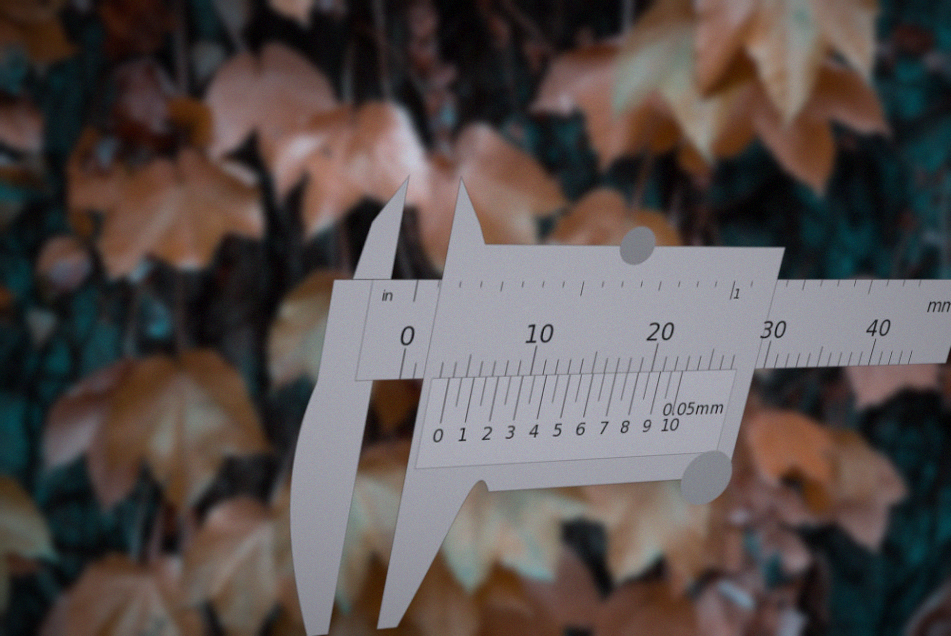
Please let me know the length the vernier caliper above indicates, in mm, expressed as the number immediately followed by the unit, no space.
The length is 3.7mm
